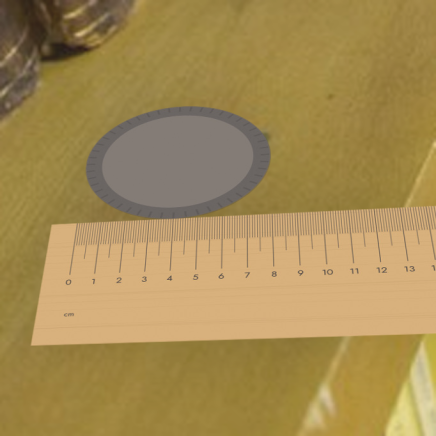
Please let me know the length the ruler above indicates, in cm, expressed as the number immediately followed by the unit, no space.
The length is 8cm
